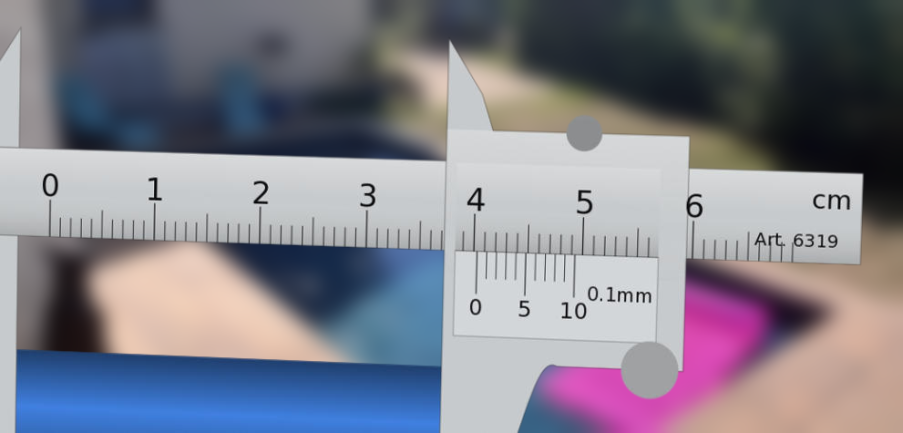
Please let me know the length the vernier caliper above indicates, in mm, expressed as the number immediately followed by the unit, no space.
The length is 40.3mm
